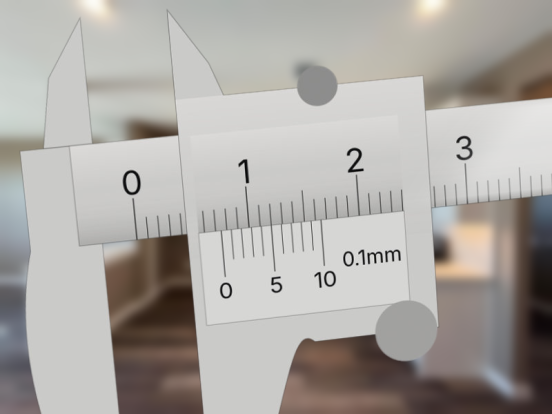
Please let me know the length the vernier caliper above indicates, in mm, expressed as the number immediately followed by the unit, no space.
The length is 7.5mm
